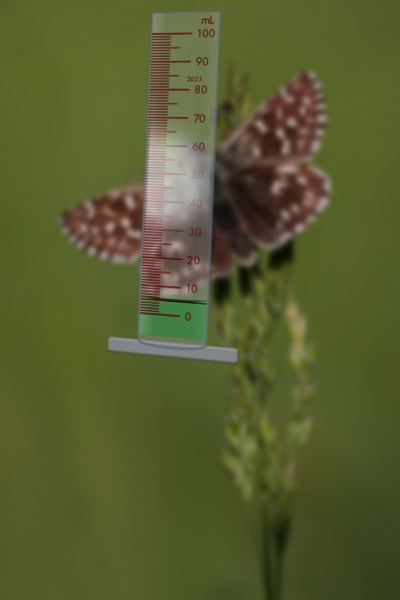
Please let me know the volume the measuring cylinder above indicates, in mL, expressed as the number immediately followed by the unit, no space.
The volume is 5mL
